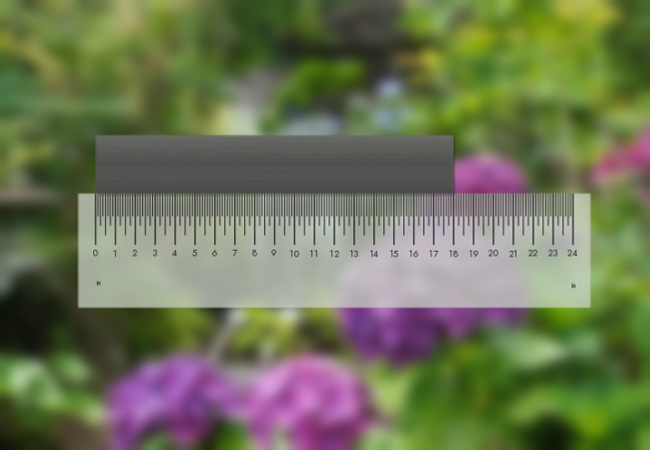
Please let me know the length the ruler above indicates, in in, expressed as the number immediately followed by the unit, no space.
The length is 18in
